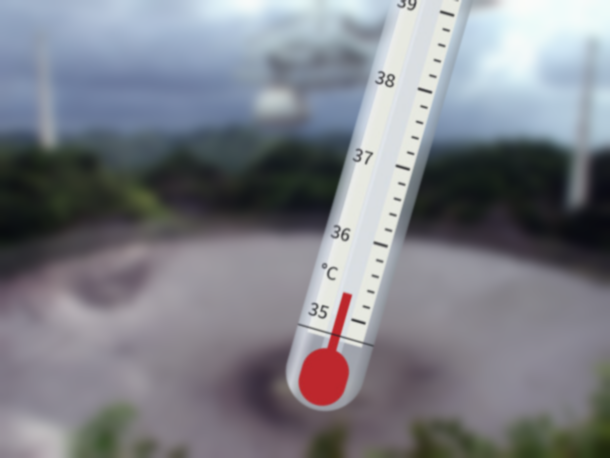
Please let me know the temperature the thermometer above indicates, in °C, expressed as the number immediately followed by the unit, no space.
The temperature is 35.3°C
